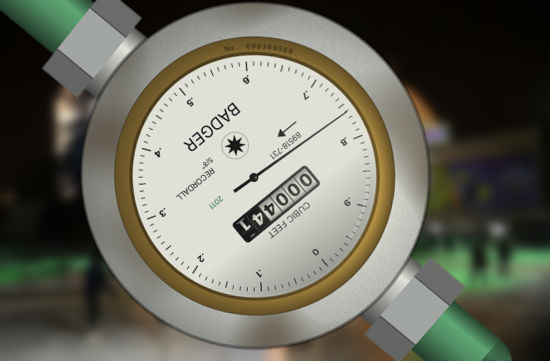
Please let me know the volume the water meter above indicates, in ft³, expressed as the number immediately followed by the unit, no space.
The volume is 440.76ft³
